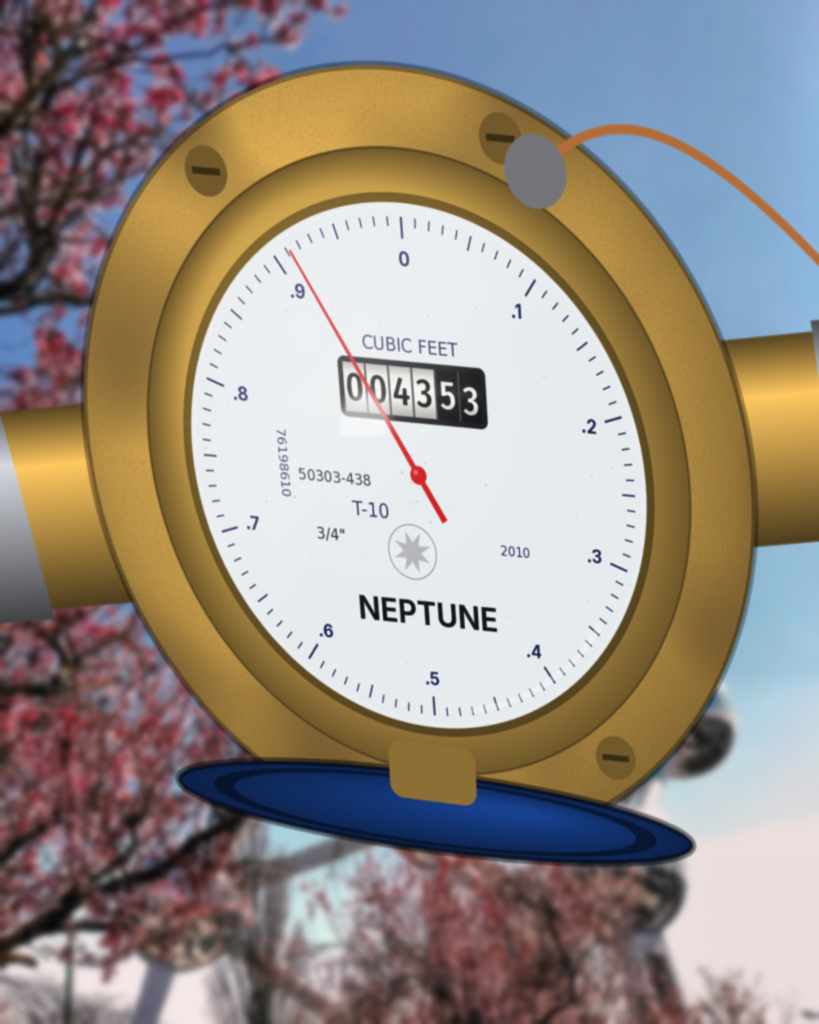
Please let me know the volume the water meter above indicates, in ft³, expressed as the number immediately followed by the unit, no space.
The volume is 4352.91ft³
